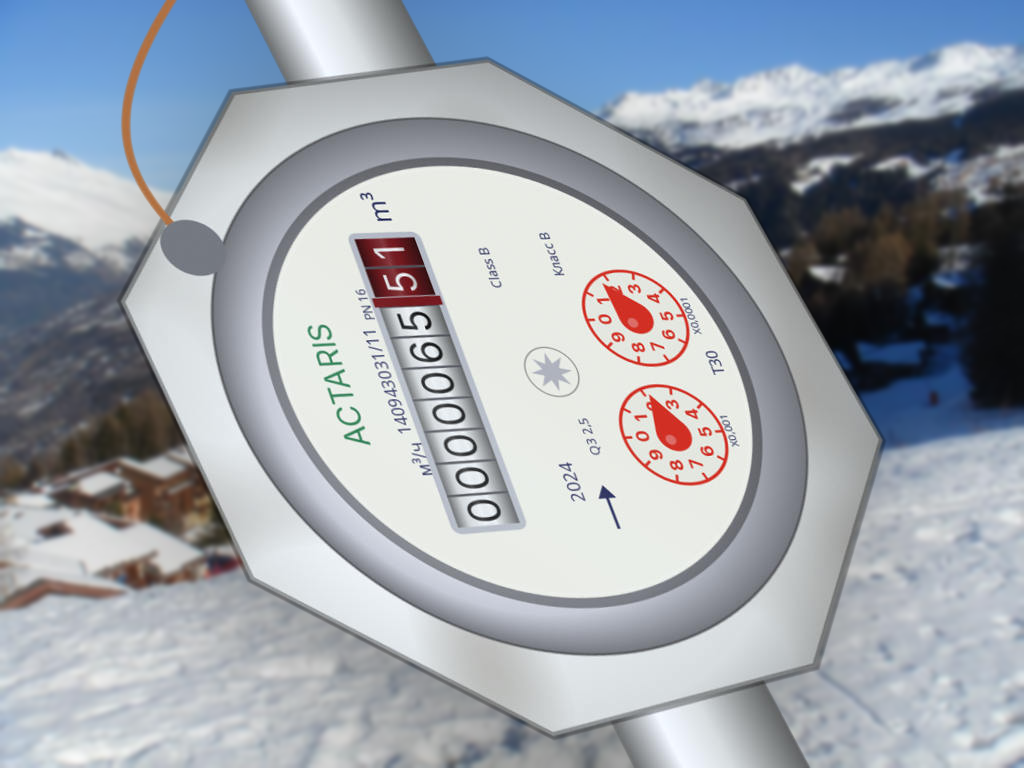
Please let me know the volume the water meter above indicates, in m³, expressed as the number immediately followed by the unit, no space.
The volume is 65.5121m³
